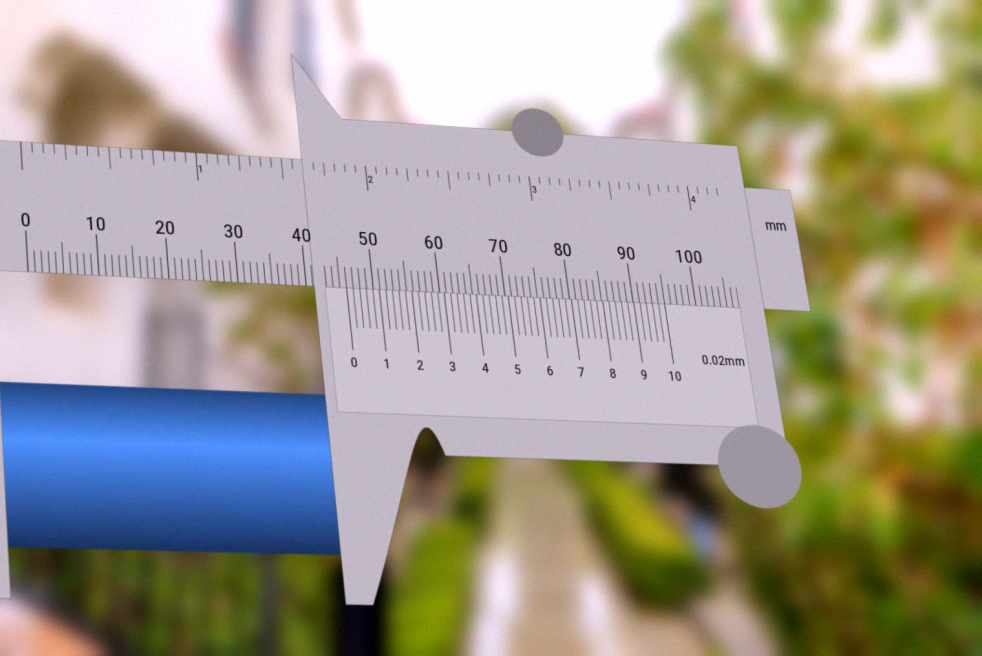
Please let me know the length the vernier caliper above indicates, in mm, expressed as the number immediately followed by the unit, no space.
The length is 46.0mm
